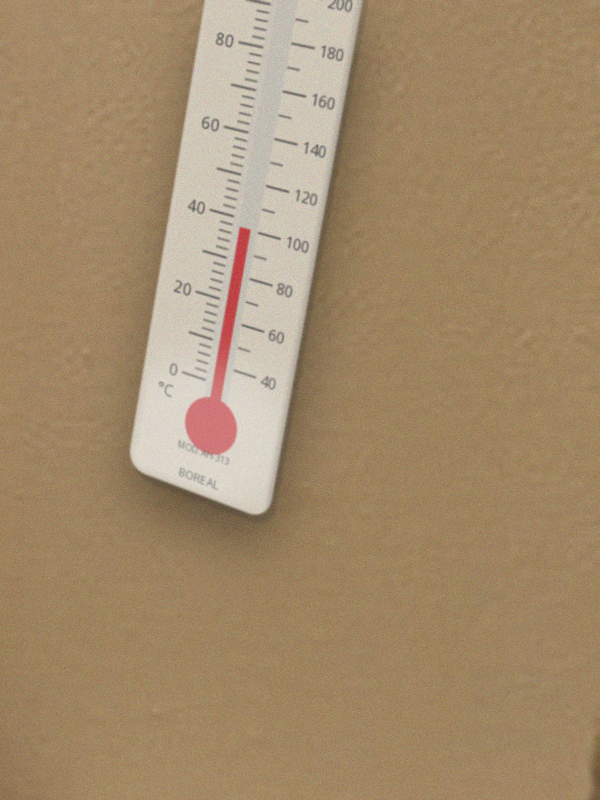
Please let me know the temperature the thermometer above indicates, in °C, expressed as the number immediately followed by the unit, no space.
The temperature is 38°C
